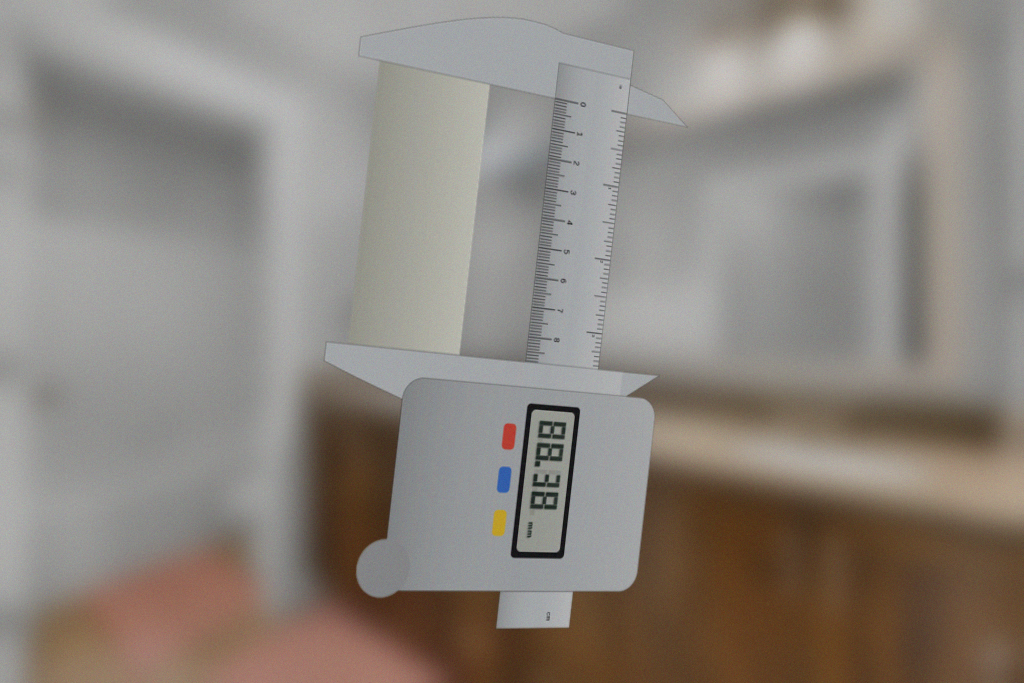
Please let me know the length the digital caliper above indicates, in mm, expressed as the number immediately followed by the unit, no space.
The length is 88.38mm
